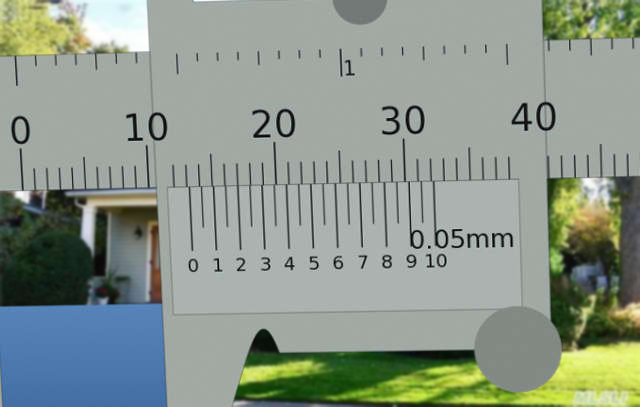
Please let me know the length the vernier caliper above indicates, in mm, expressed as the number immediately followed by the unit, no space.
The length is 13.2mm
